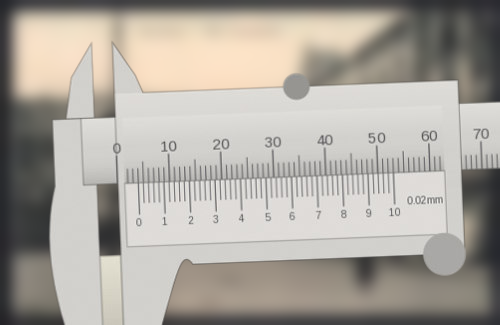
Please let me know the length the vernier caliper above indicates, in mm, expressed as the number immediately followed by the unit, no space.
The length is 4.0mm
